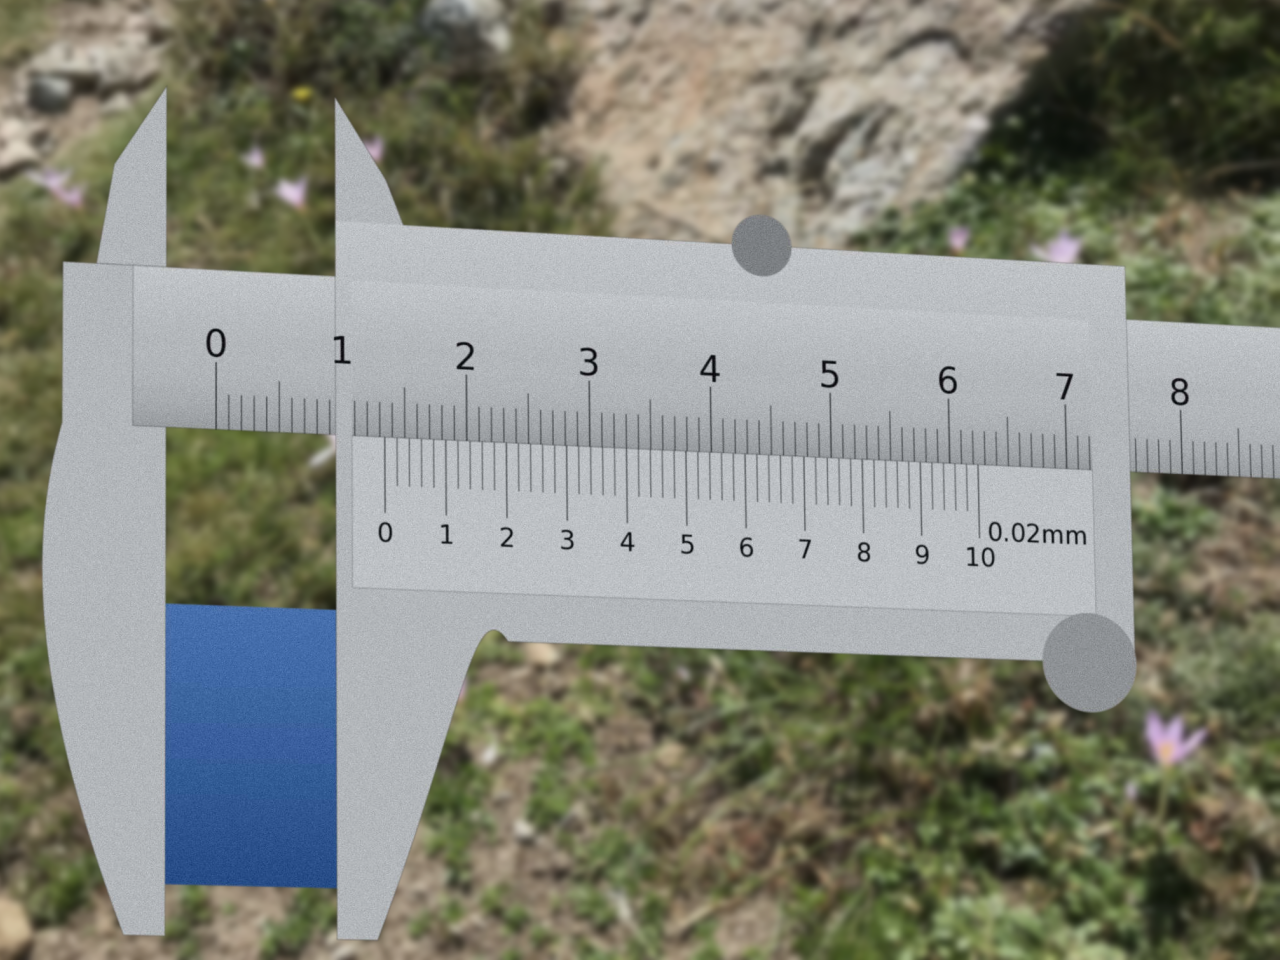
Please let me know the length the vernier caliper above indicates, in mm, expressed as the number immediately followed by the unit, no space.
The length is 13.4mm
